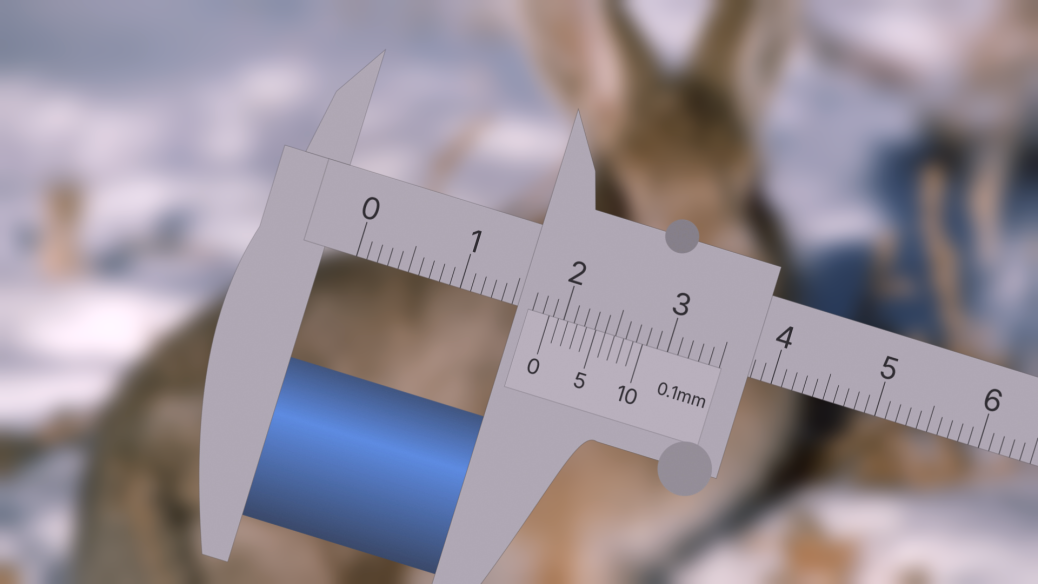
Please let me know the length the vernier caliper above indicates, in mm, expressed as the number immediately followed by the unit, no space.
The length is 18.6mm
